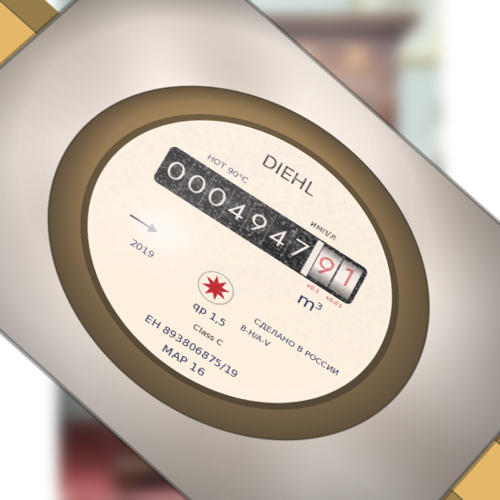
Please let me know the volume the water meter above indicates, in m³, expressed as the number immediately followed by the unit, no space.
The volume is 4947.91m³
